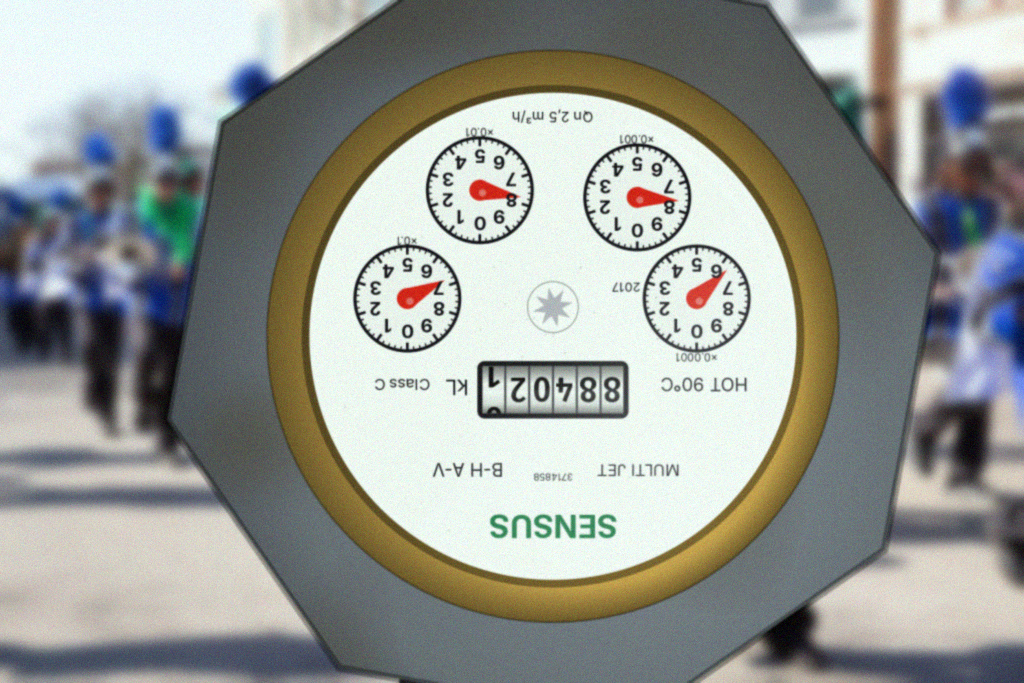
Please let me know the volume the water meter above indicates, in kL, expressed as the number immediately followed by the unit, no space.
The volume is 884020.6776kL
